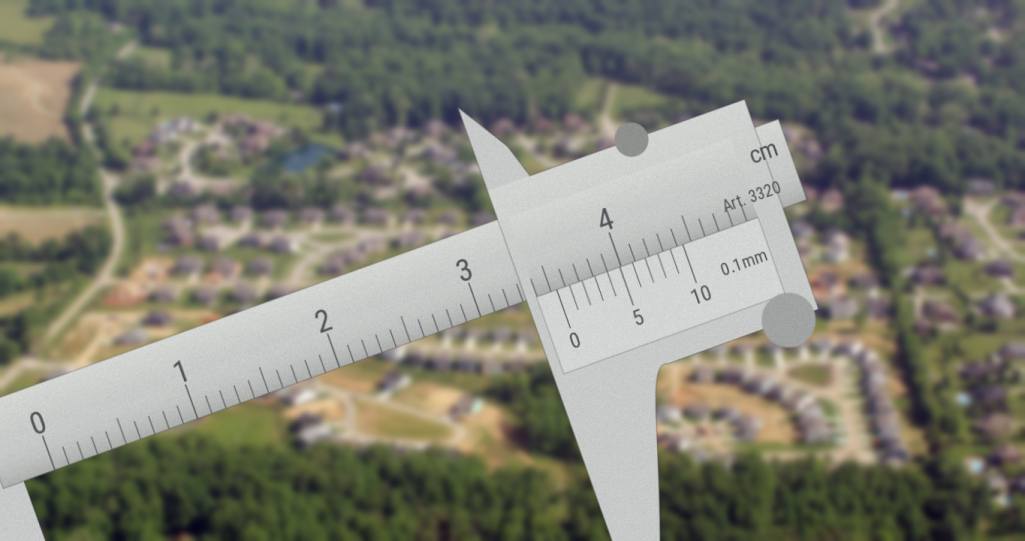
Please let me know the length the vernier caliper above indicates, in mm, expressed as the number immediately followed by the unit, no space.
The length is 35.4mm
